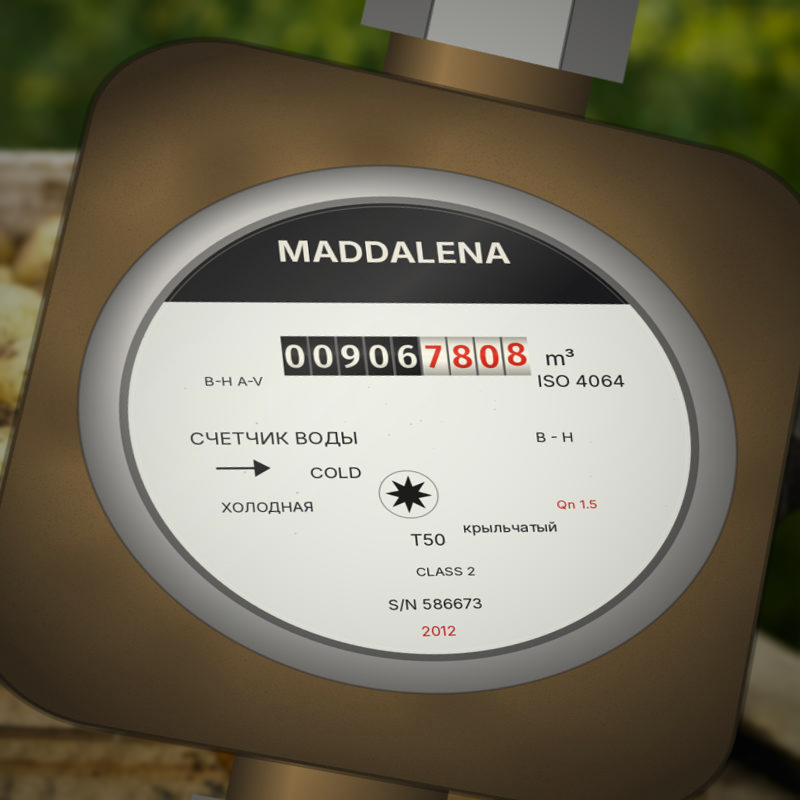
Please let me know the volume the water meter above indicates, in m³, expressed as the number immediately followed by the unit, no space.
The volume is 906.7808m³
